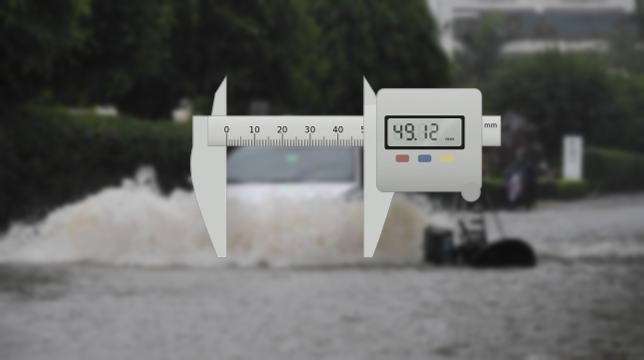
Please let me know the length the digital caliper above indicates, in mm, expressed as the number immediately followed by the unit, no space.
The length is 49.12mm
